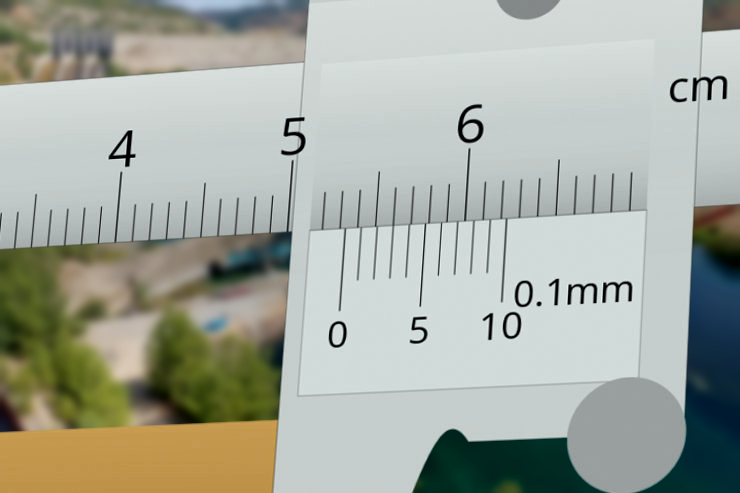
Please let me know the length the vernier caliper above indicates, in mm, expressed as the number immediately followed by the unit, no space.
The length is 53.3mm
